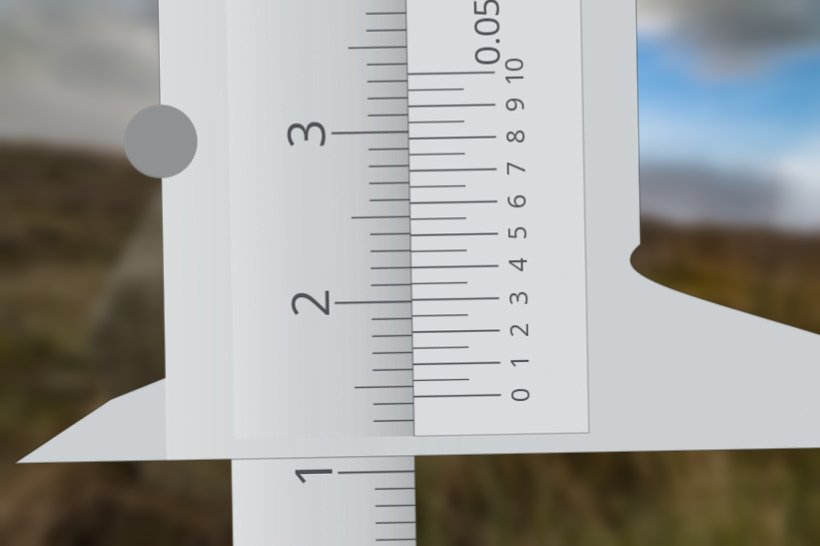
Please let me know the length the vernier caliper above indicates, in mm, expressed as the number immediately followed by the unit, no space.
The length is 14.4mm
